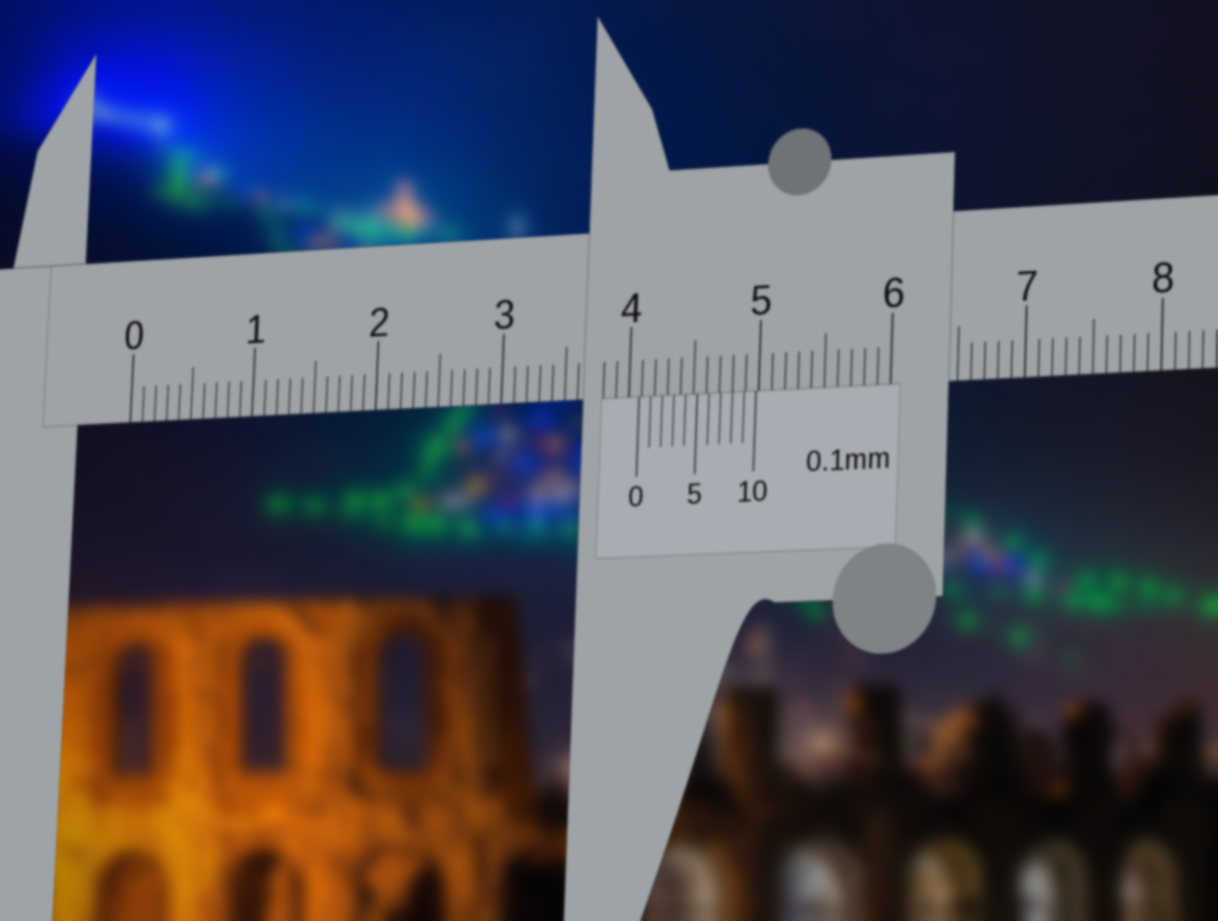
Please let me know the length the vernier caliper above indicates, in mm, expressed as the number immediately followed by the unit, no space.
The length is 40.8mm
